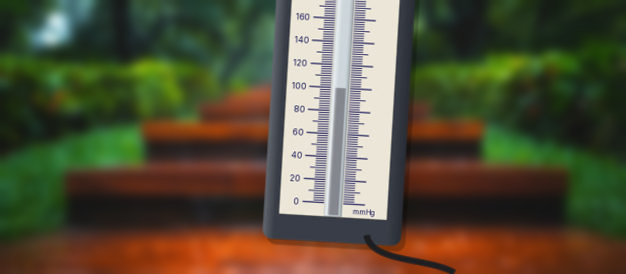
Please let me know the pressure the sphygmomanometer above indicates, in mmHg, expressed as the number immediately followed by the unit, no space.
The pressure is 100mmHg
